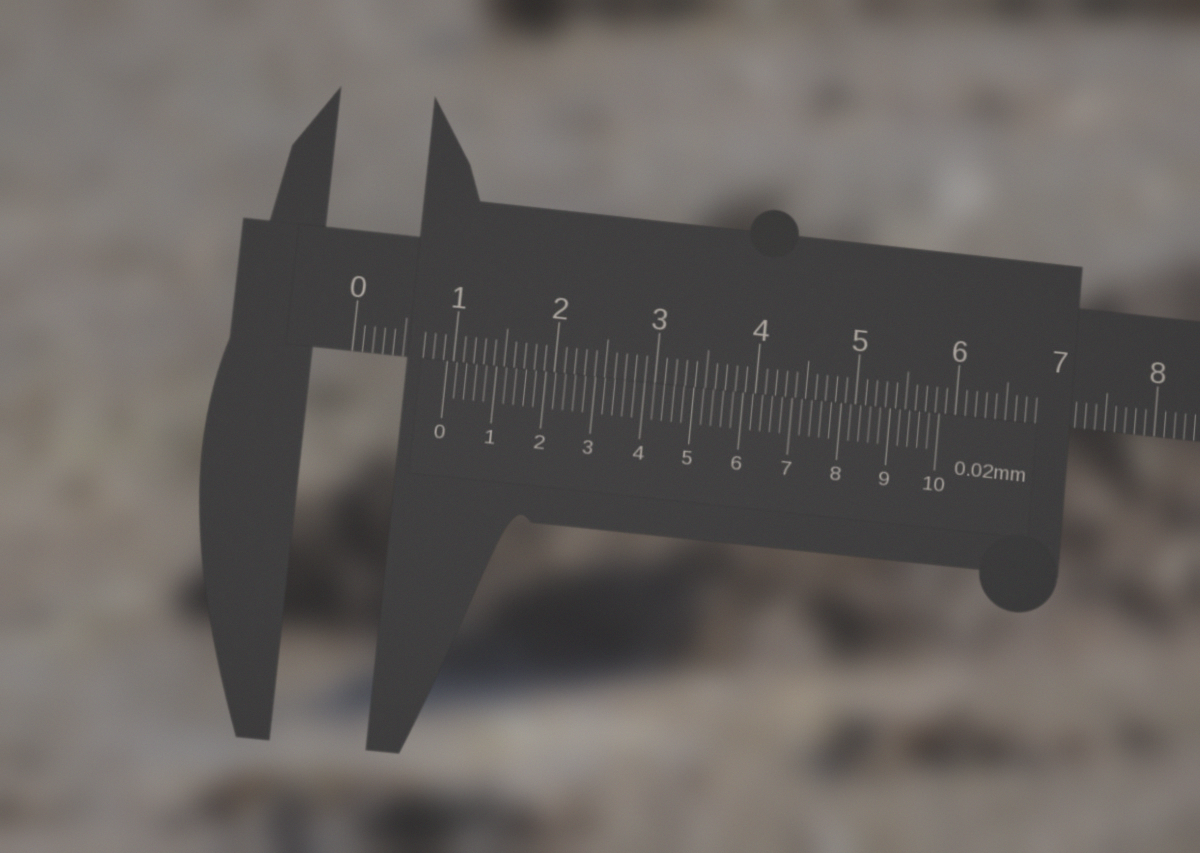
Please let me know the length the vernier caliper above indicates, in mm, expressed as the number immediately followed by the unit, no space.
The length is 9.4mm
